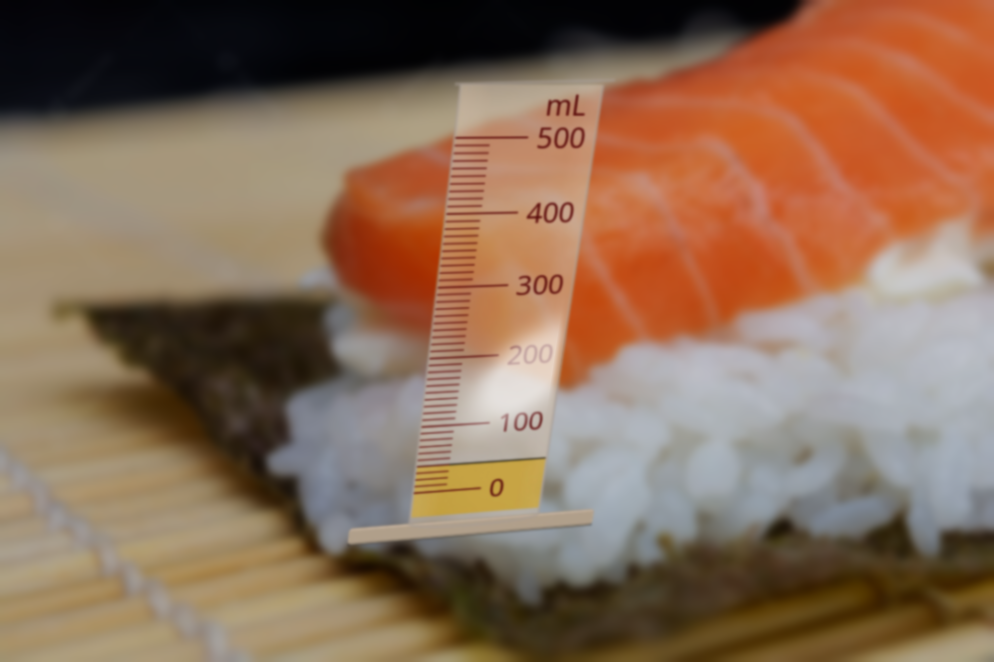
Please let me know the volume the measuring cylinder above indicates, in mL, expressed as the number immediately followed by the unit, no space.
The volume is 40mL
